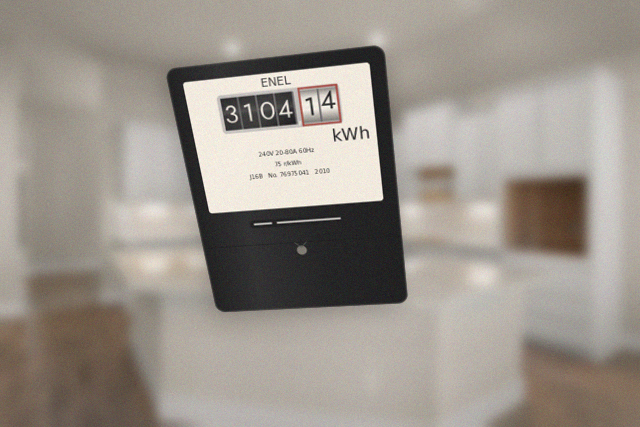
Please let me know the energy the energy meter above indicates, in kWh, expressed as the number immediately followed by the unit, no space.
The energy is 3104.14kWh
